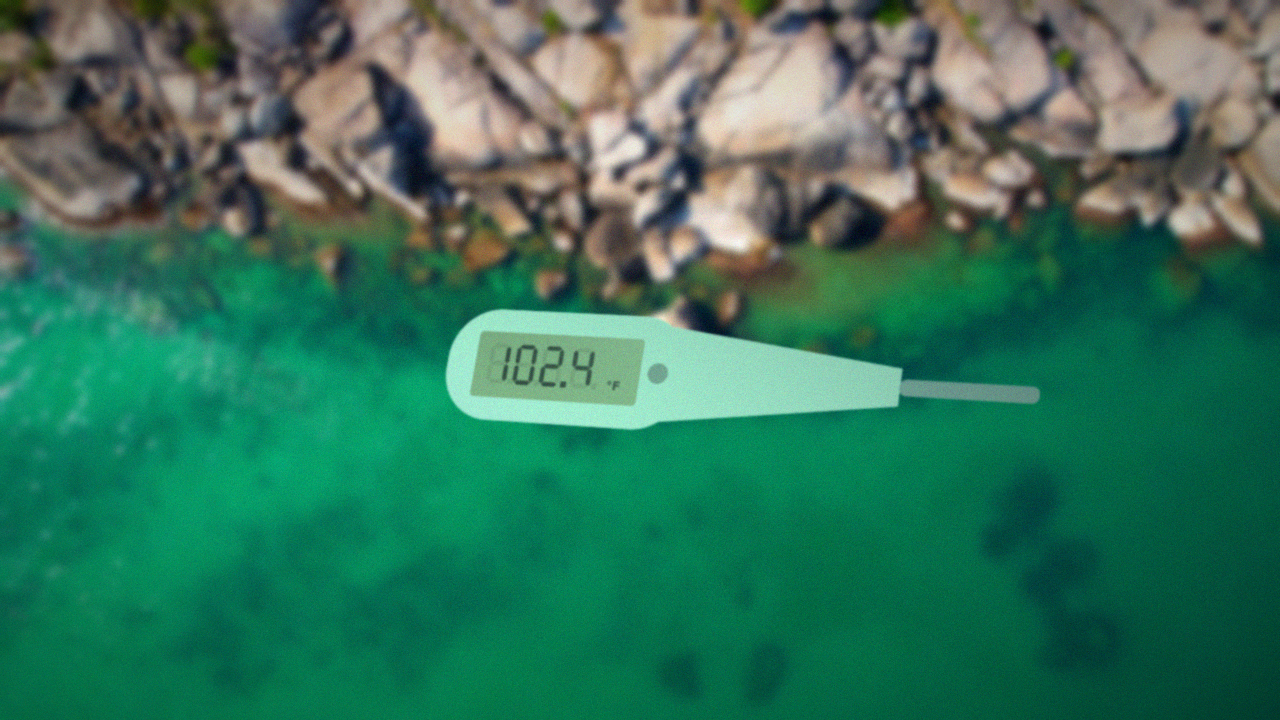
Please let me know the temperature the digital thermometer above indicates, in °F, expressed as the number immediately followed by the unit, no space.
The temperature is 102.4°F
